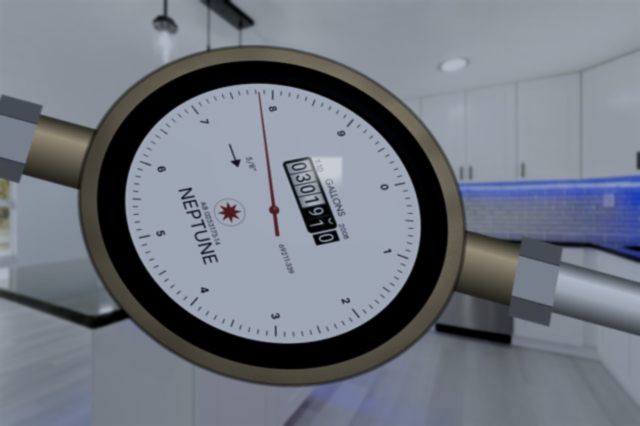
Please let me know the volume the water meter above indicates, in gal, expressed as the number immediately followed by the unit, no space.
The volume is 301907.8gal
